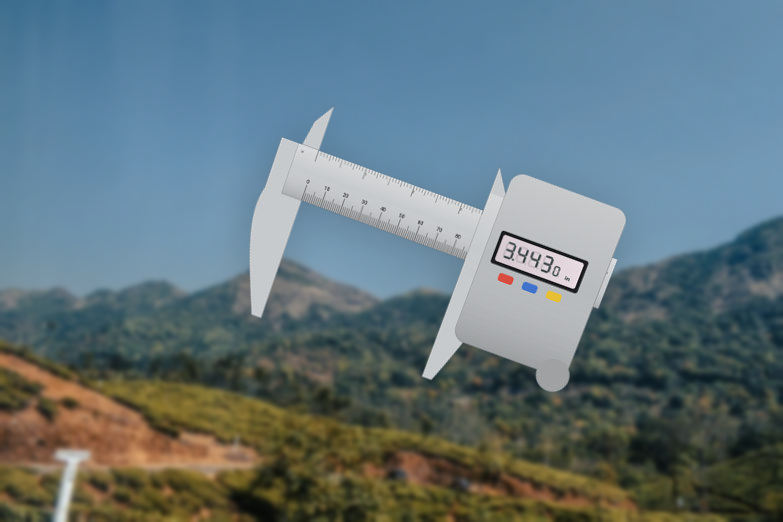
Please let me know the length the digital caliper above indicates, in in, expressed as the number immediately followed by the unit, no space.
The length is 3.4430in
